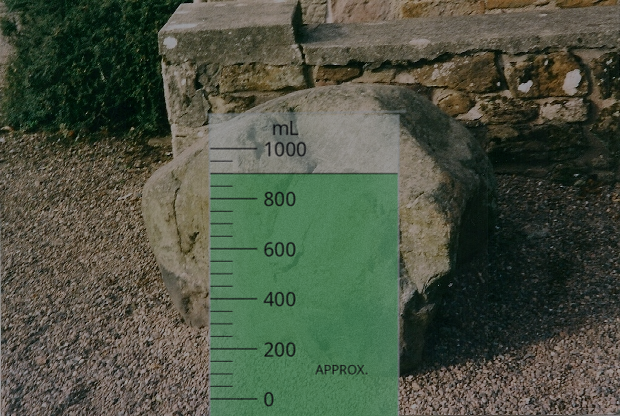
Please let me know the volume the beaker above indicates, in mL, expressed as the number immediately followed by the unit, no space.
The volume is 900mL
